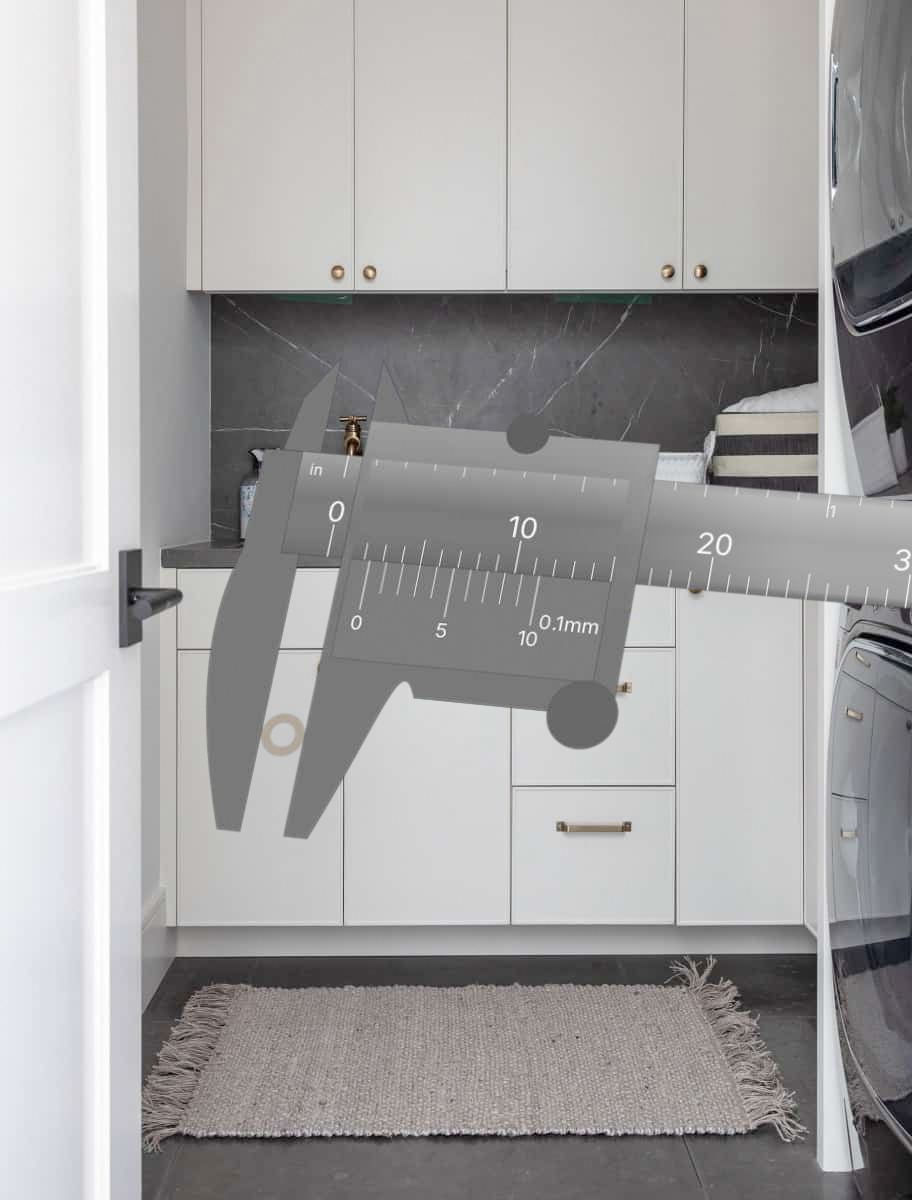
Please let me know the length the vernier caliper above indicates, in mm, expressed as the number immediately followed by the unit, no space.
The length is 2.3mm
